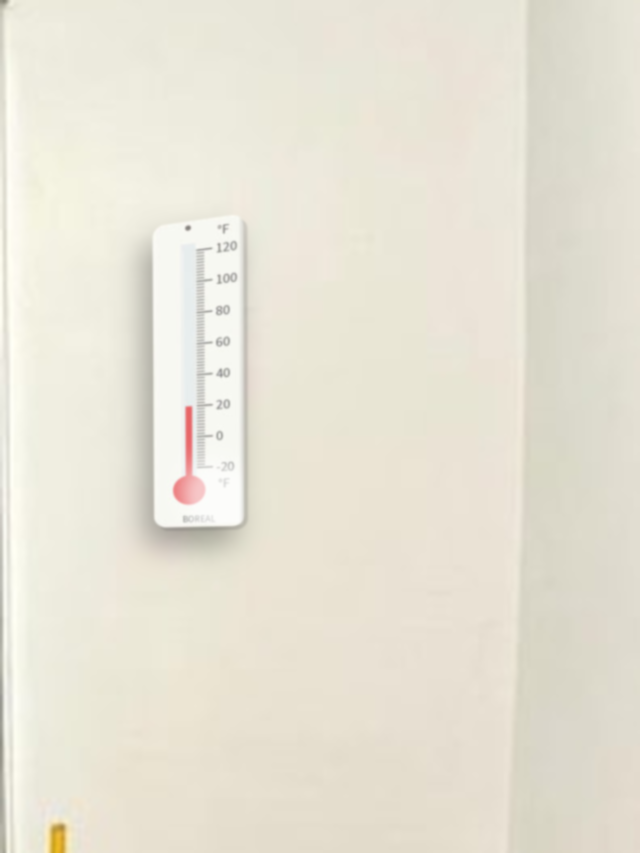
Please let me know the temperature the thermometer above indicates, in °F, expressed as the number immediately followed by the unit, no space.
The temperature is 20°F
